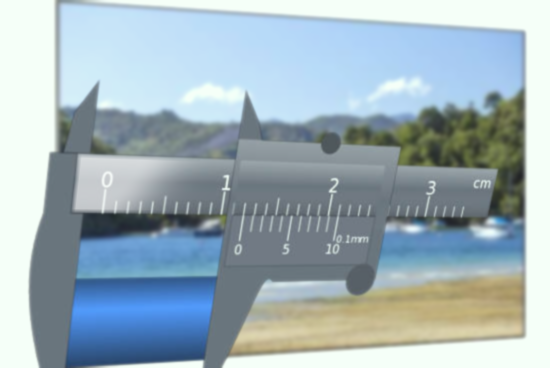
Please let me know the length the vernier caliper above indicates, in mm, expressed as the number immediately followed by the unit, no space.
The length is 12.0mm
